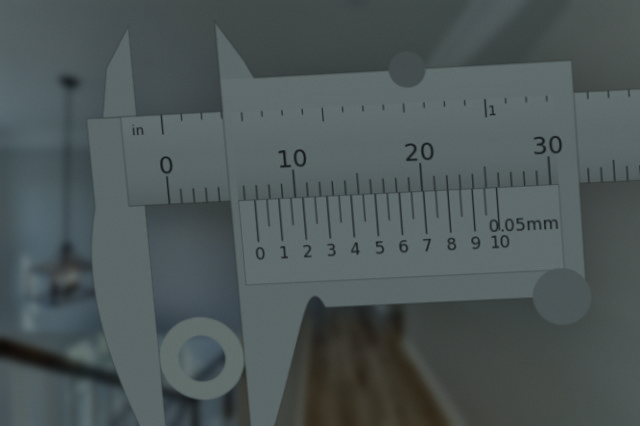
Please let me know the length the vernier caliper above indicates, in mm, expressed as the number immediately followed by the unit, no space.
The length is 6.8mm
